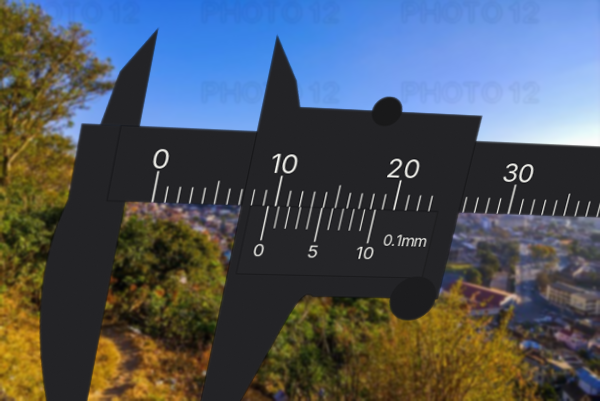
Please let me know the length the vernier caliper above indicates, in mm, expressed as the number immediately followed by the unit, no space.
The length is 9.4mm
